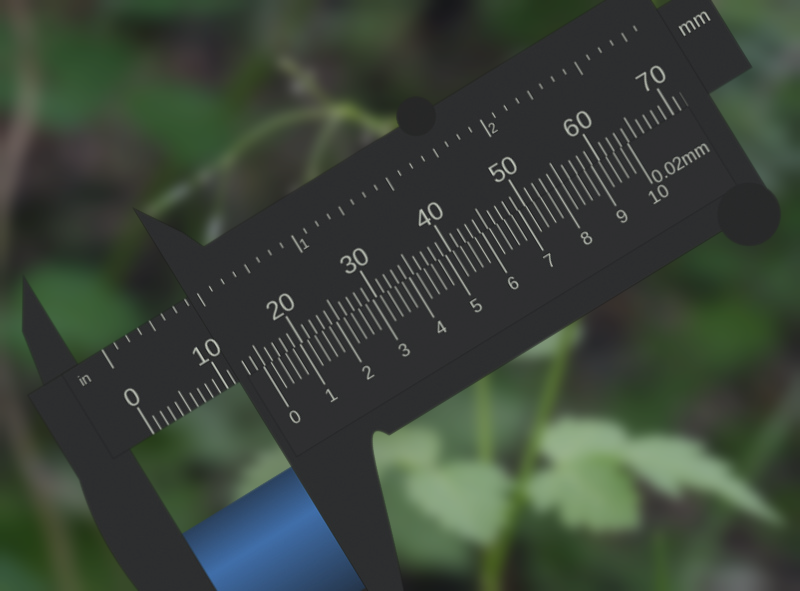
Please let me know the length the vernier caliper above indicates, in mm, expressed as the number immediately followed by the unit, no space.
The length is 14.8mm
